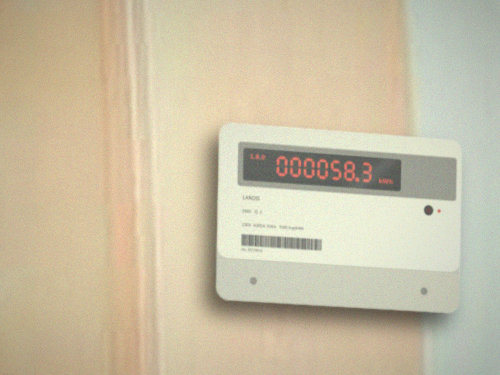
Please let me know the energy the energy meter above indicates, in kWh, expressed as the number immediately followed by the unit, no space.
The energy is 58.3kWh
